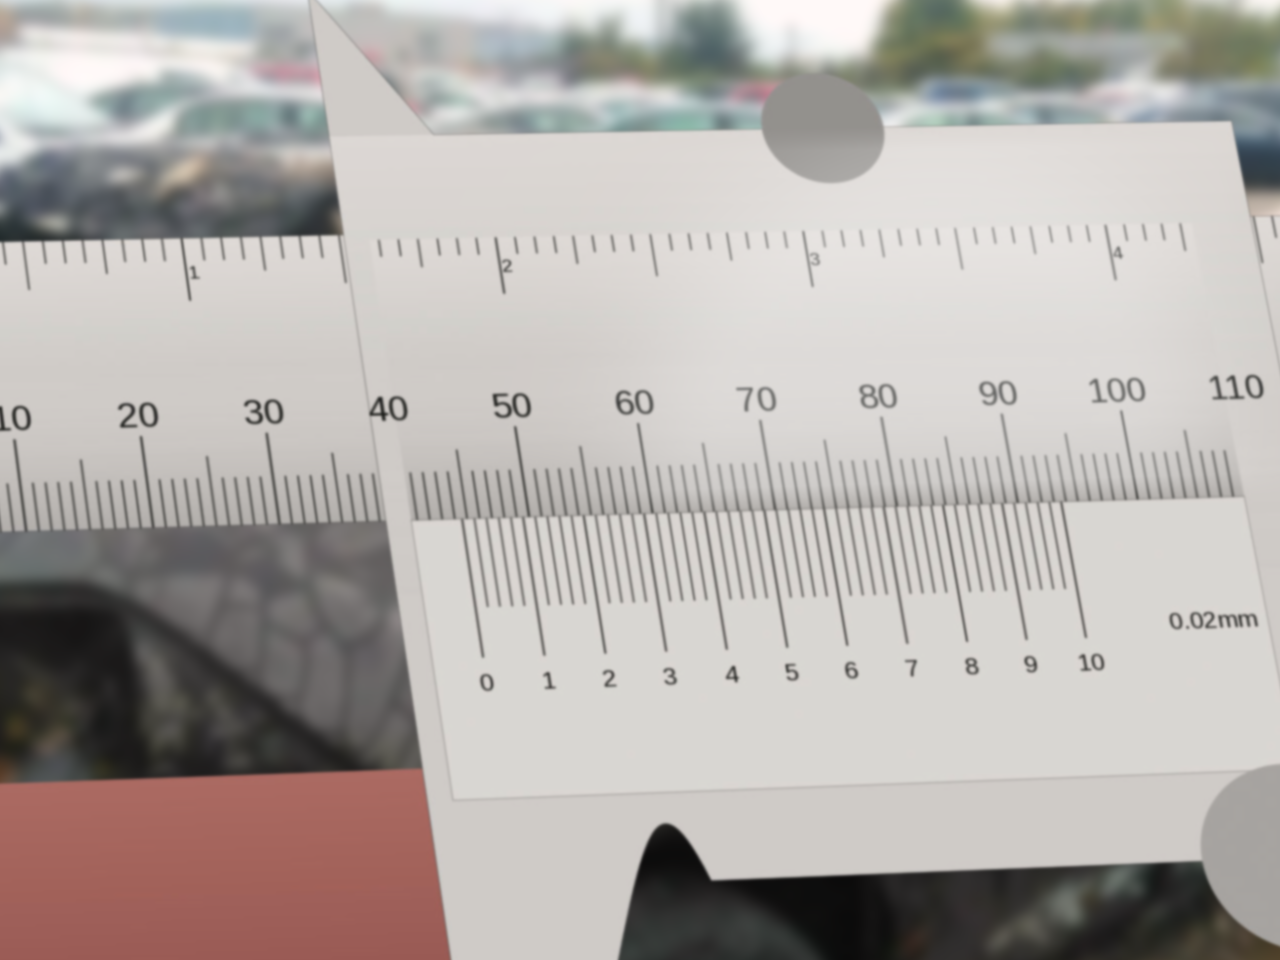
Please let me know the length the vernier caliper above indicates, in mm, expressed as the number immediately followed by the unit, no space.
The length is 44.6mm
